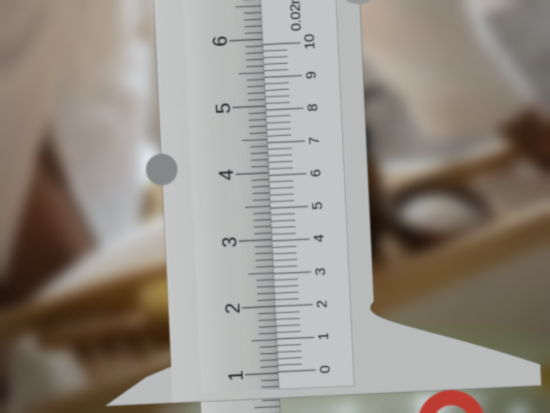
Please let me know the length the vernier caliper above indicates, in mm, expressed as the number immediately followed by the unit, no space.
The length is 10.2mm
